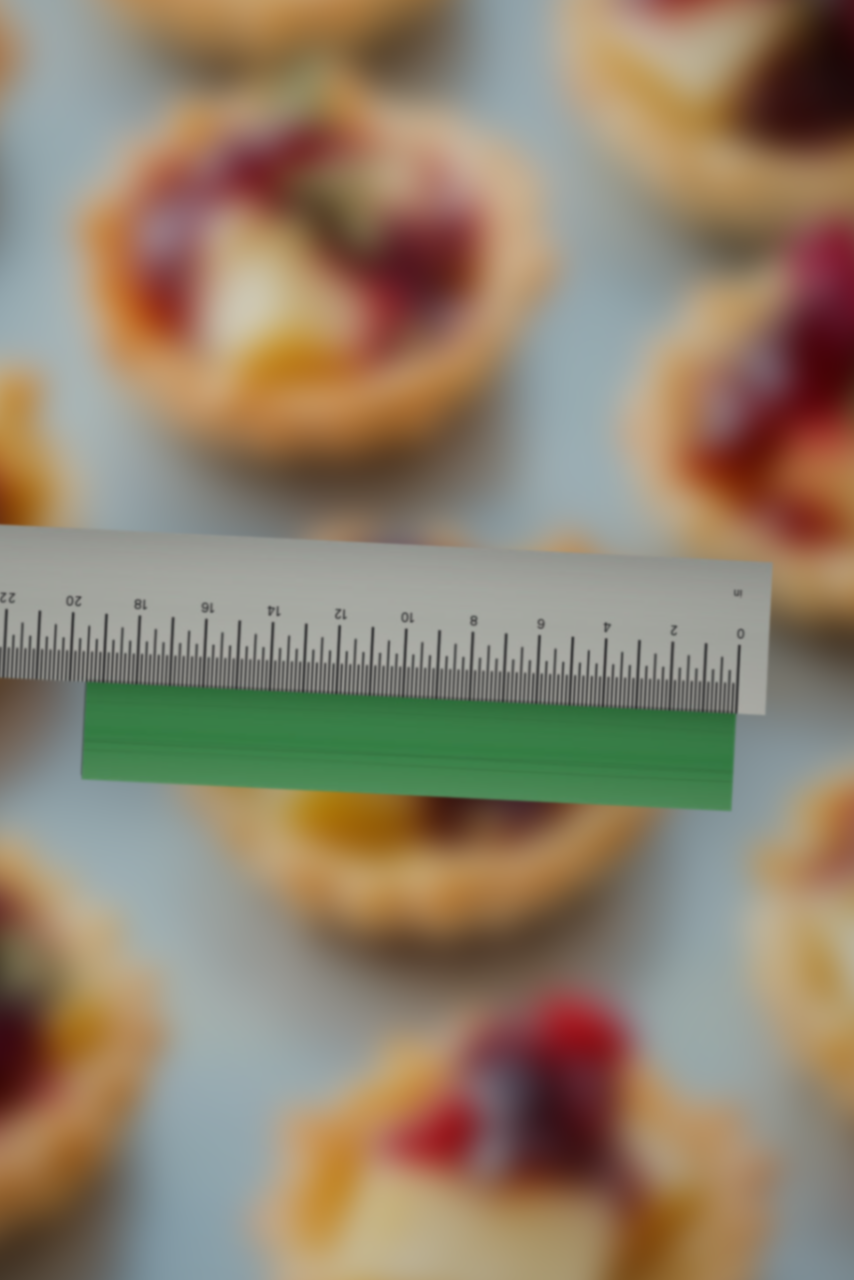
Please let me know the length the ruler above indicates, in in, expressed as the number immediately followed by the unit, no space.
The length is 19.5in
